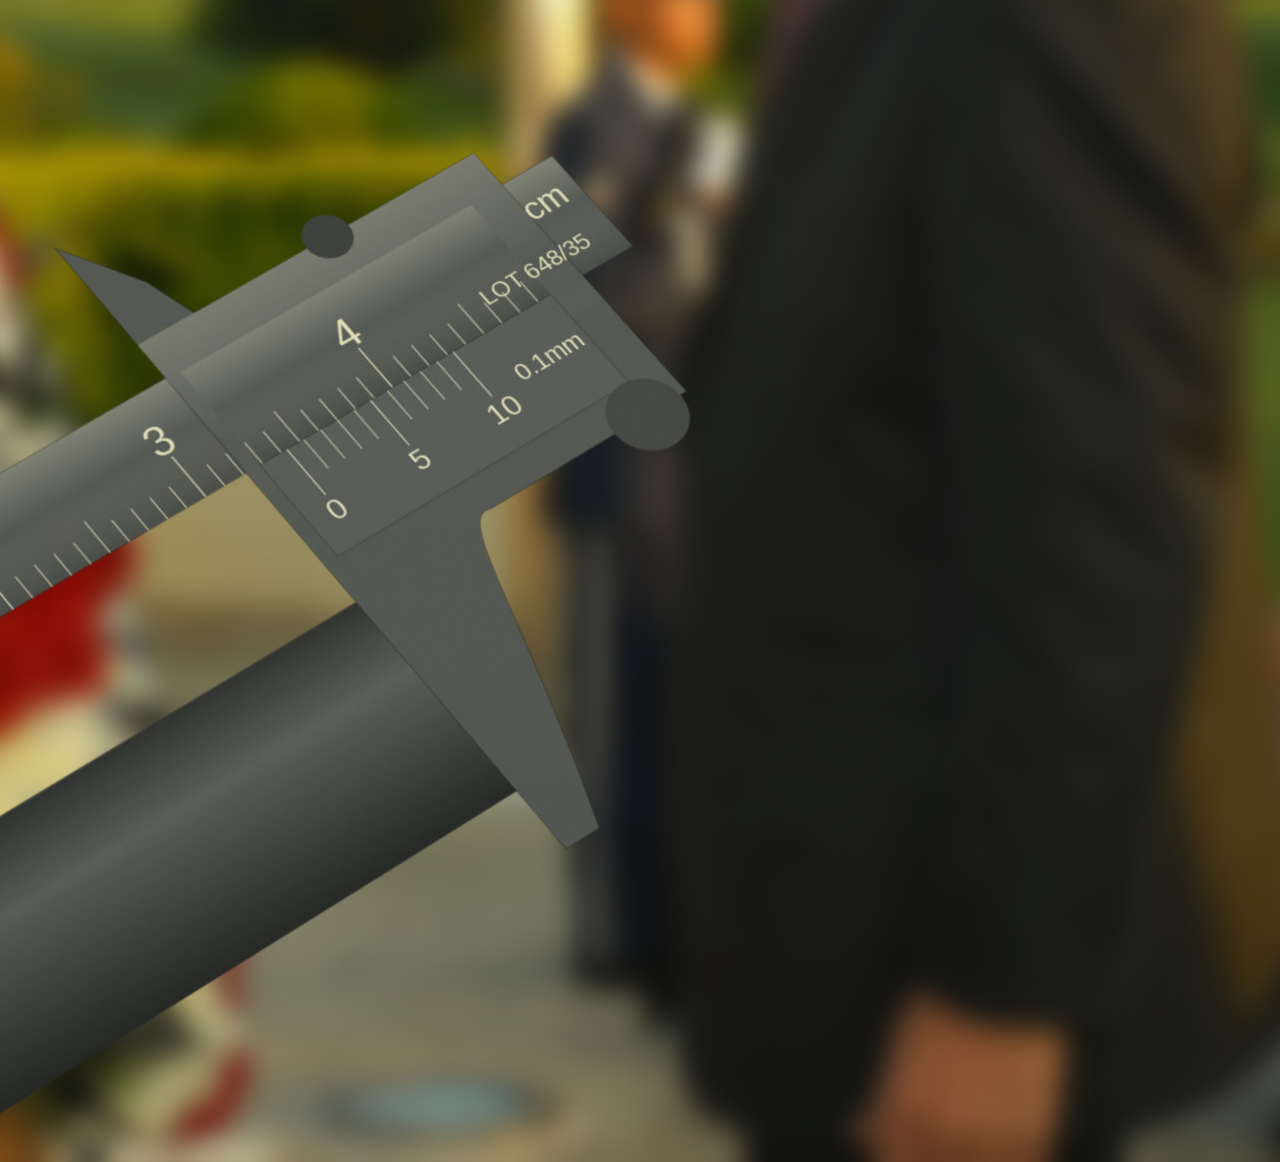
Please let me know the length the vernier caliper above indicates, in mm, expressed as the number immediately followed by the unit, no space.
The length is 34.3mm
